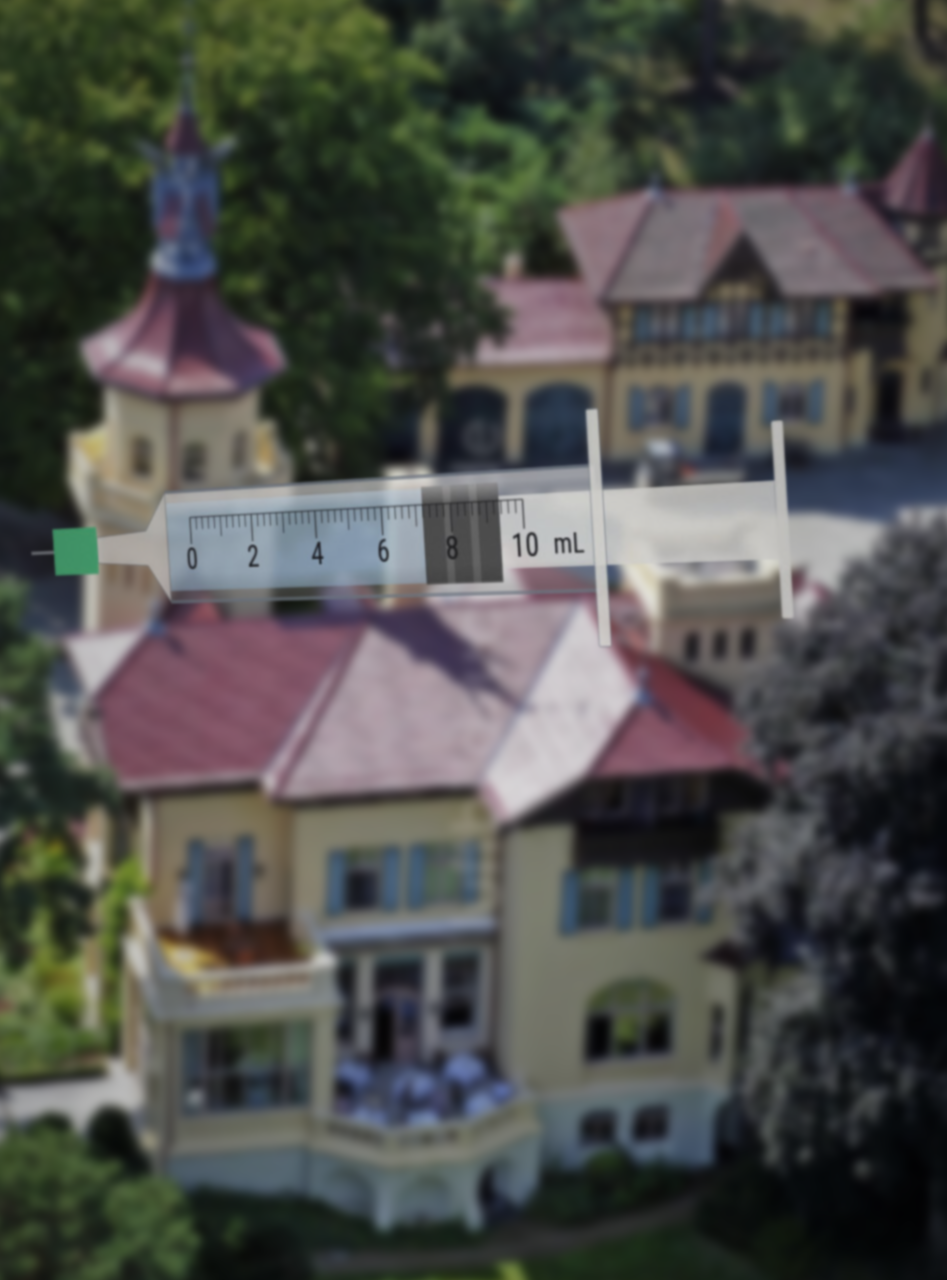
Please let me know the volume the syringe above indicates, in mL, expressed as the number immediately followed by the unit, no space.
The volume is 7.2mL
